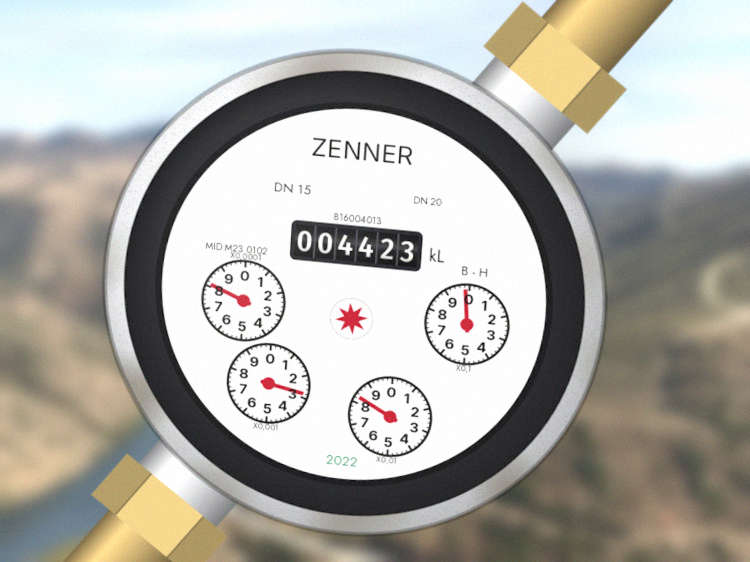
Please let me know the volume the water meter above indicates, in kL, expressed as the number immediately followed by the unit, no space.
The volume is 4422.9828kL
